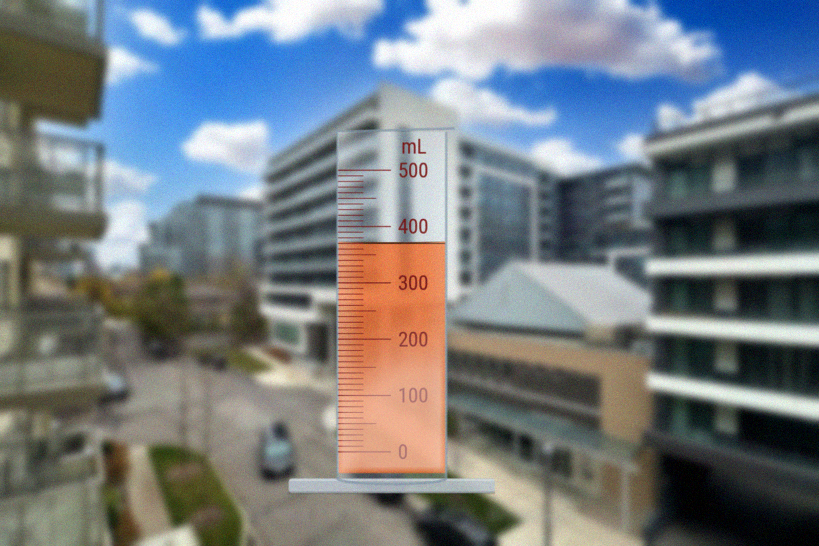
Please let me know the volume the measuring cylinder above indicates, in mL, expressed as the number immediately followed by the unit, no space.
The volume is 370mL
